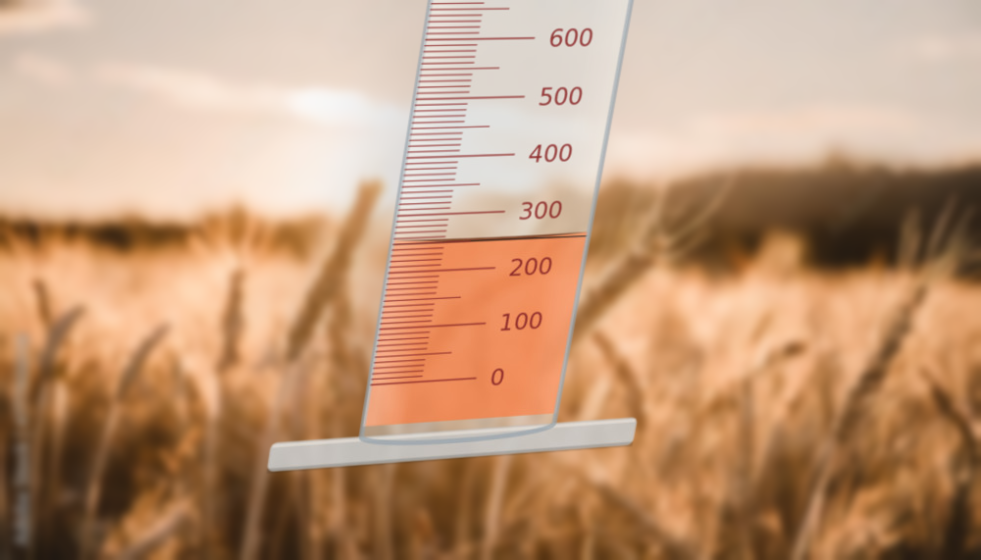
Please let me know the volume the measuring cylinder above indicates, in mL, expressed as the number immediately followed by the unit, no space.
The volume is 250mL
